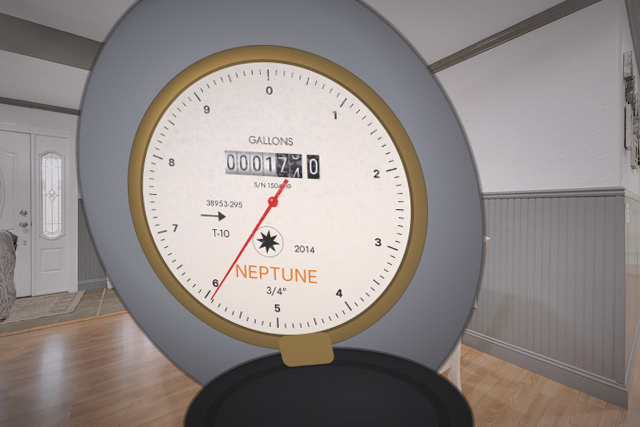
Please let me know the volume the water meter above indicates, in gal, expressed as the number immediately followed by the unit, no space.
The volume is 1735.9gal
